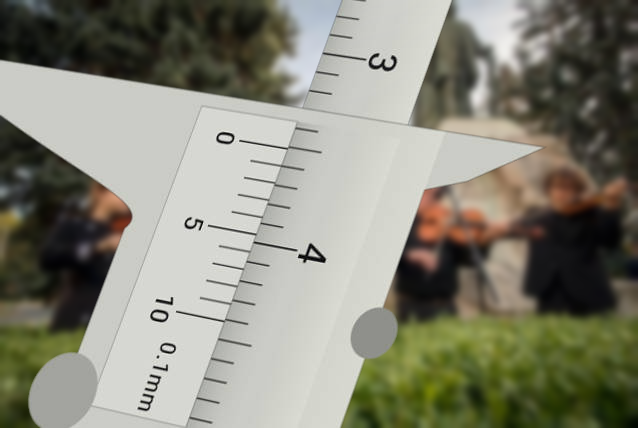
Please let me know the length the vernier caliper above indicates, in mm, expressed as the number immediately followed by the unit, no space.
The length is 35.1mm
